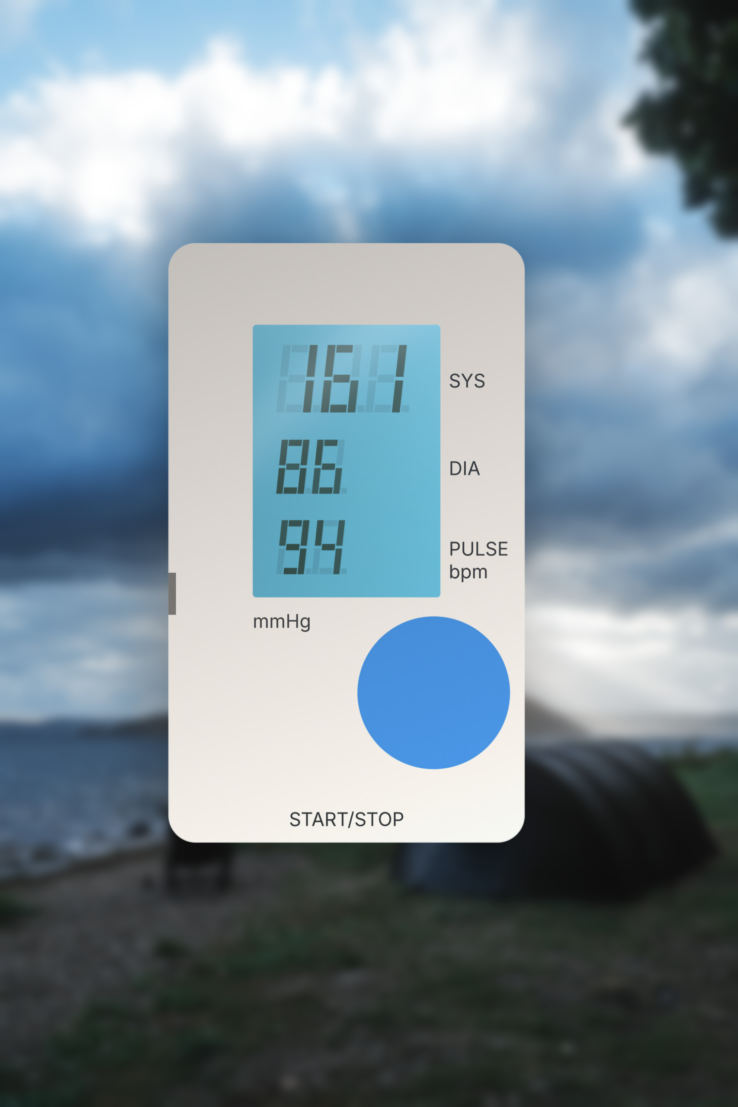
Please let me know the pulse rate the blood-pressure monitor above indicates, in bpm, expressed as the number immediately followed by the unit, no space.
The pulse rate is 94bpm
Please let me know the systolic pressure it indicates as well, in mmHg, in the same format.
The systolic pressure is 161mmHg
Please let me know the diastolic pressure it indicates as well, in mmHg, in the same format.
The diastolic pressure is 86mmHg
